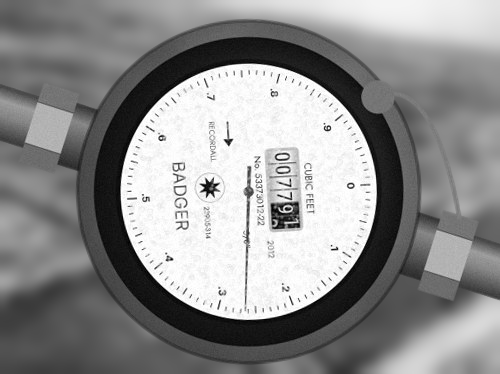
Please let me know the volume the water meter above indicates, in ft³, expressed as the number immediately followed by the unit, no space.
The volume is 7791.26ft³
